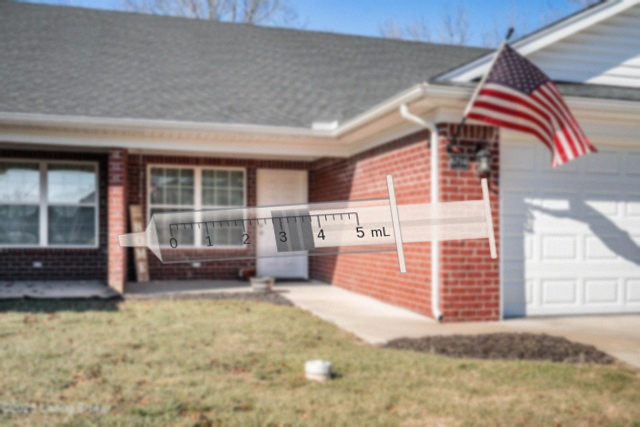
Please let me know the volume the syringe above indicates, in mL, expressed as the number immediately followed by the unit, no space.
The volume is 2.8mL
